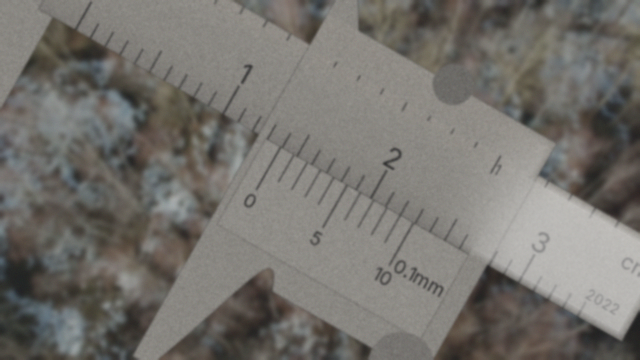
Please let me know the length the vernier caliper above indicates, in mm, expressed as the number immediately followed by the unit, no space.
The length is 13.9mm
